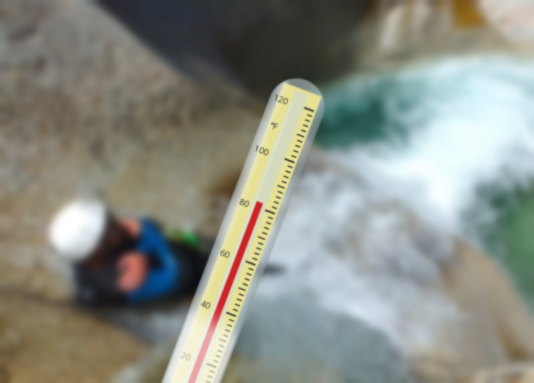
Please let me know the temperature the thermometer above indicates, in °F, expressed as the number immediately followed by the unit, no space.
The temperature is 82°F
